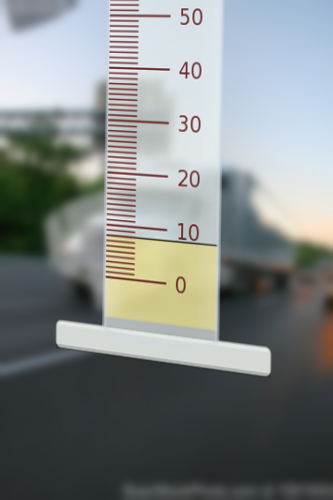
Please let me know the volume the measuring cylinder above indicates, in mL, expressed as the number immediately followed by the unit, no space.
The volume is 8mL
